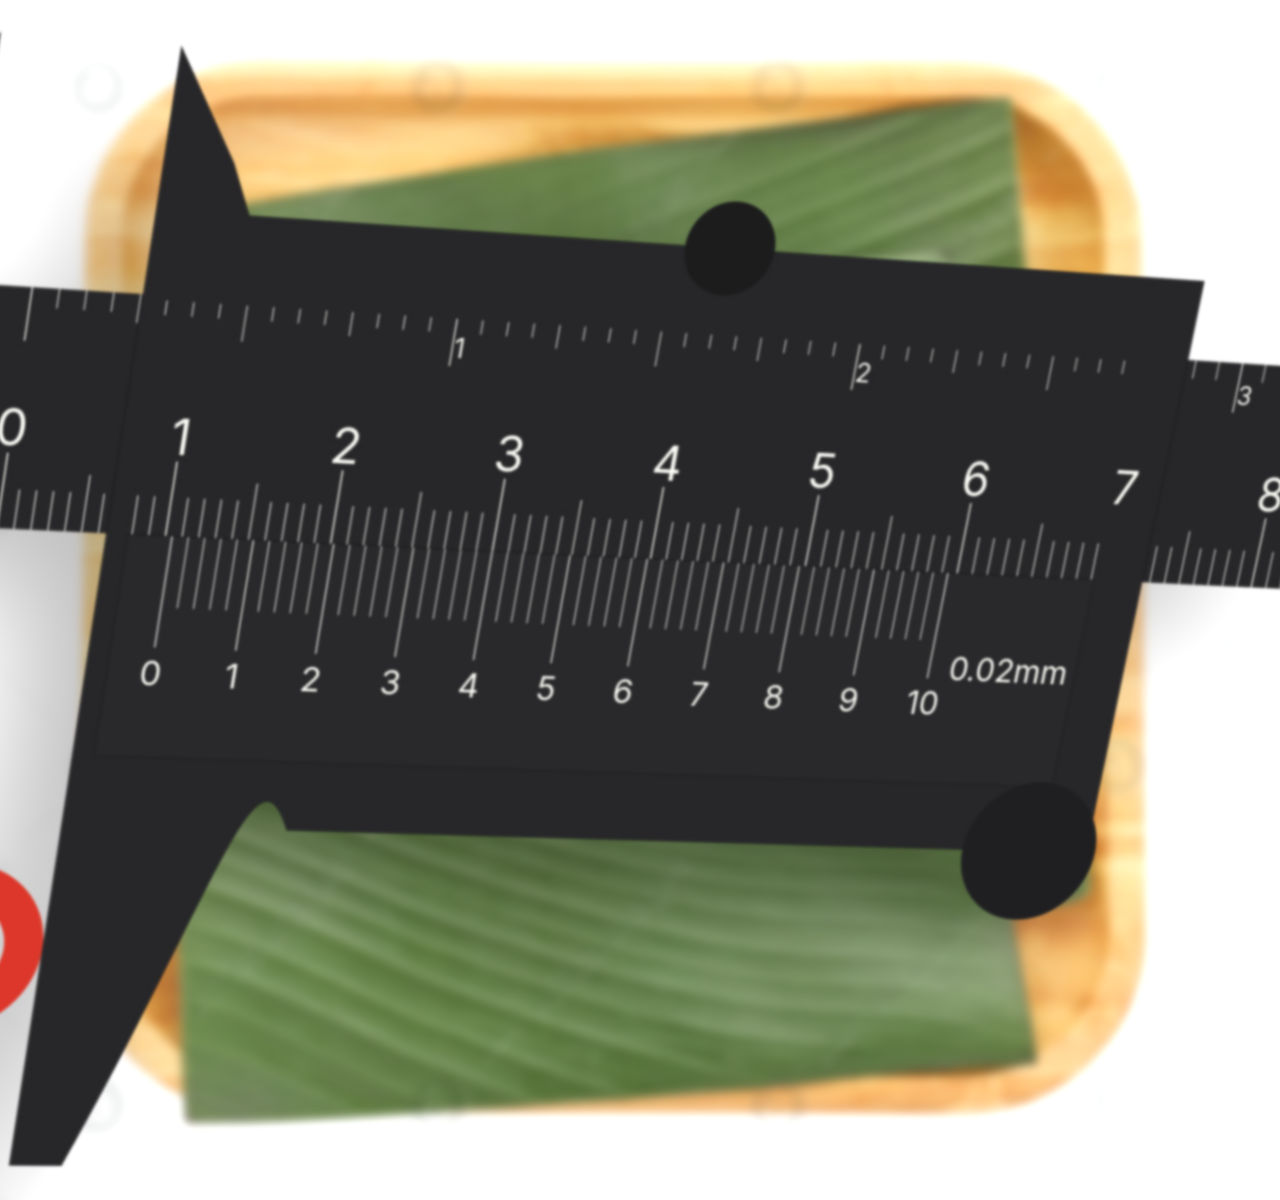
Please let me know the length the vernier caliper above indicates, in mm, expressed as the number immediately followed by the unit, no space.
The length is 10.4mm
